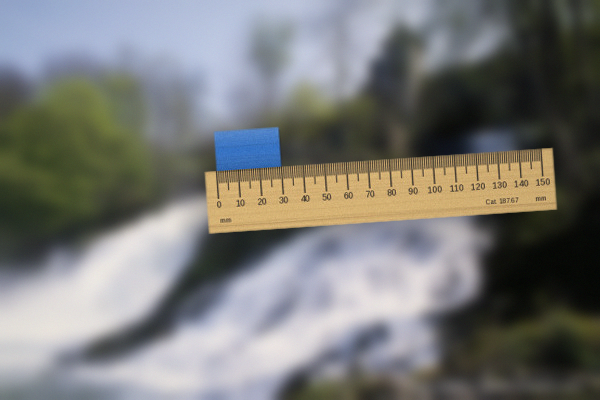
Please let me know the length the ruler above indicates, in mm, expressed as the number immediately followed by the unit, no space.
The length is 30mm
